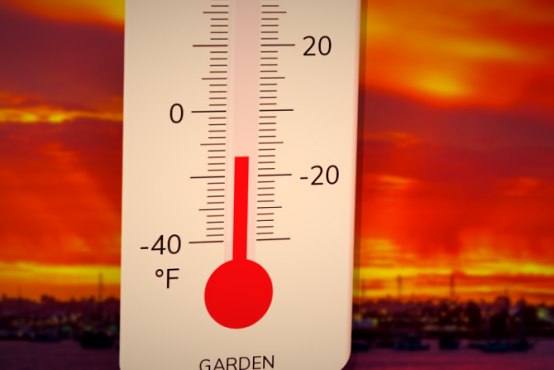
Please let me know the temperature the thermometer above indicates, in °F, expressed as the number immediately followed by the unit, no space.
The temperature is -14°F
